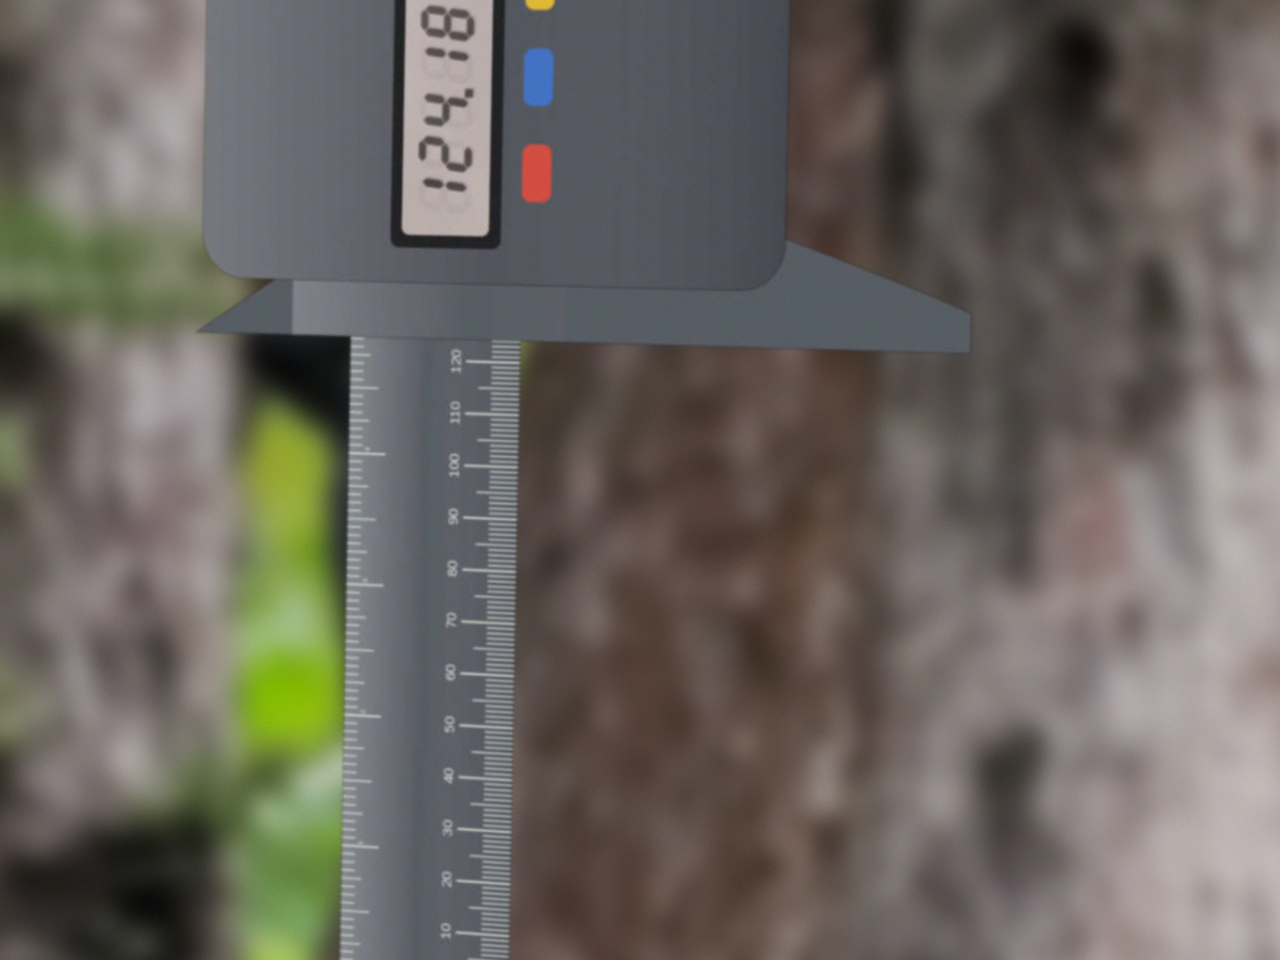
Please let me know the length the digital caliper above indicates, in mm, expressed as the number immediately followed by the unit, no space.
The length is 124.18mm
